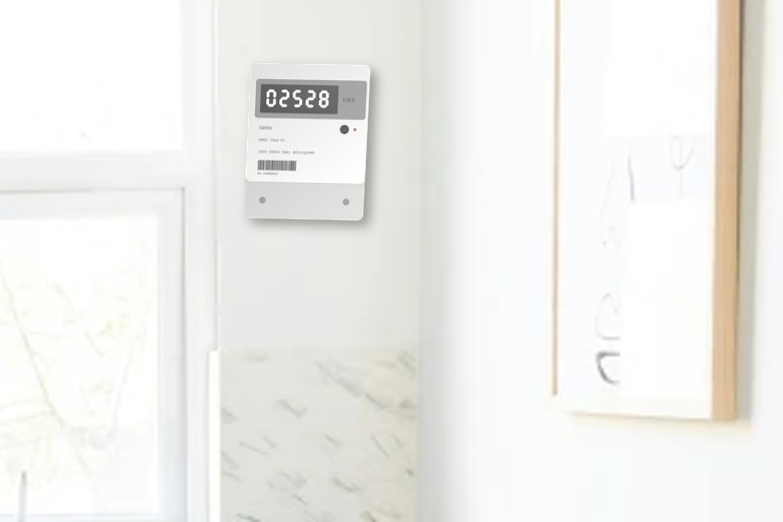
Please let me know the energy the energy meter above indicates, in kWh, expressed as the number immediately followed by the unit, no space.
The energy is 2528kWh
